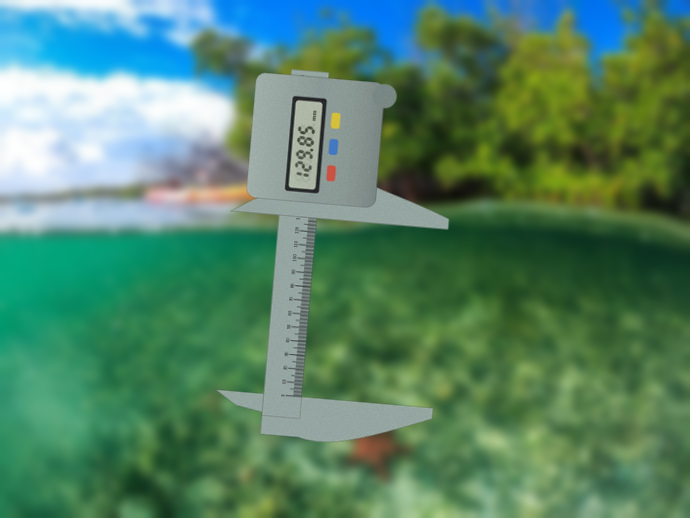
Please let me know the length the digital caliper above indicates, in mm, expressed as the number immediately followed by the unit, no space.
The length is 129.85mm
